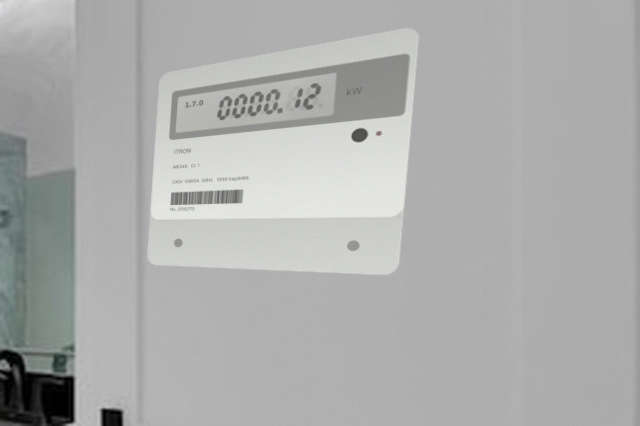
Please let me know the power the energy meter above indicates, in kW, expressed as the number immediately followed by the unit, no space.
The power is 0.12kW
